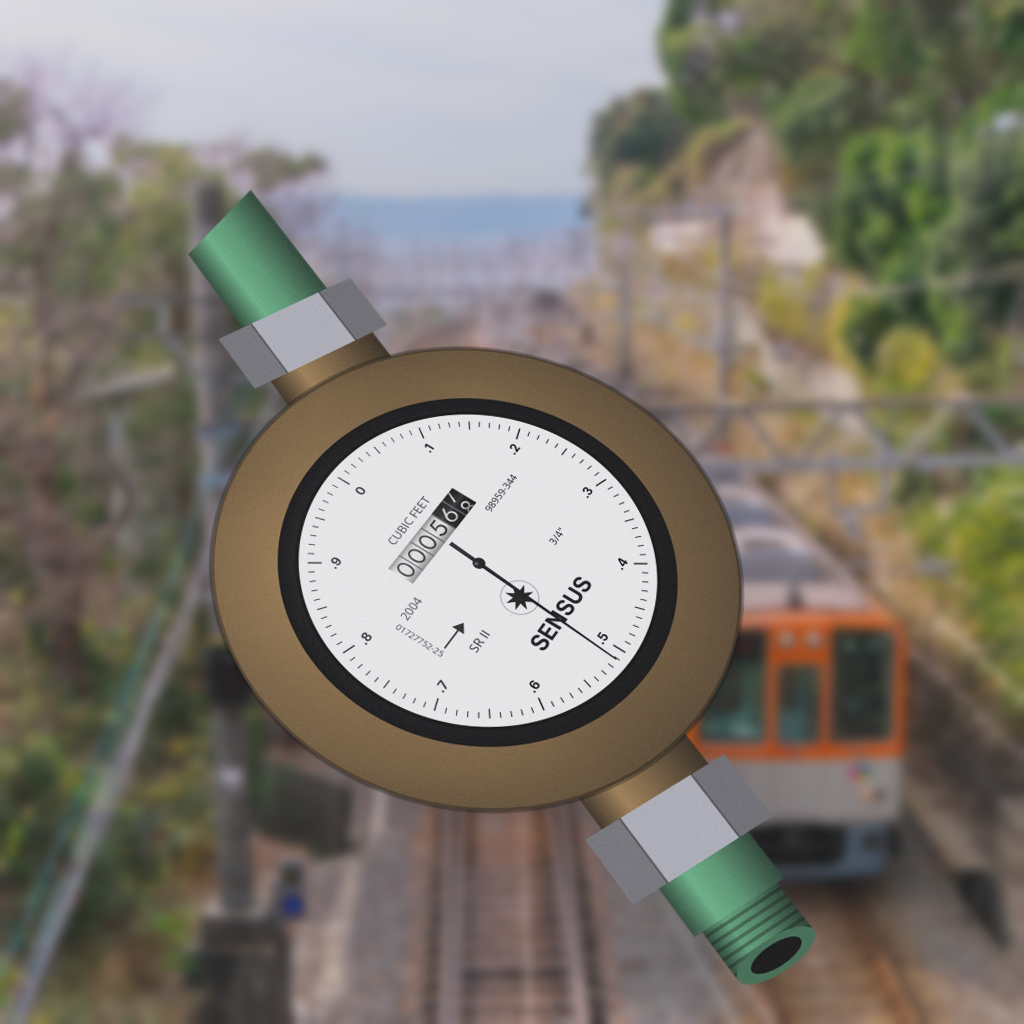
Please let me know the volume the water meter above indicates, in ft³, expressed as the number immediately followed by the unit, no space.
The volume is 567.51ft³
